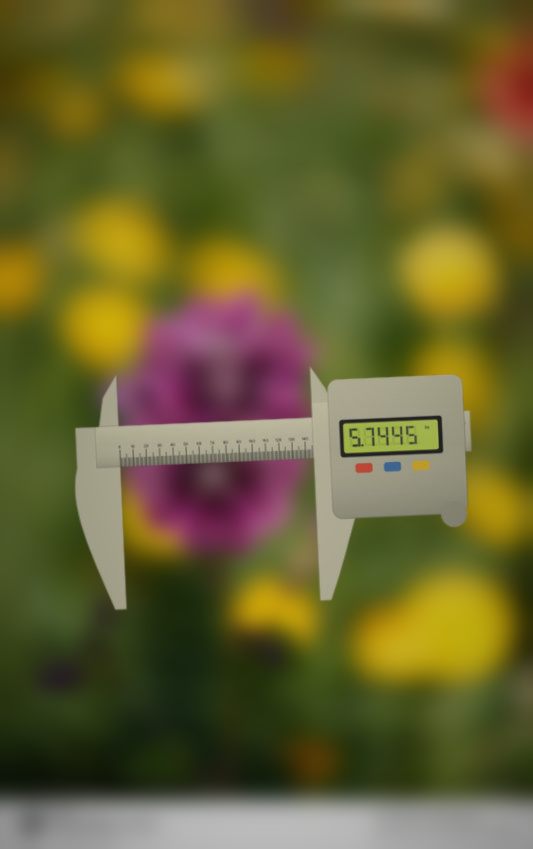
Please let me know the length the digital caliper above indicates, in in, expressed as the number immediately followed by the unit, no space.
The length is 5.7445in
